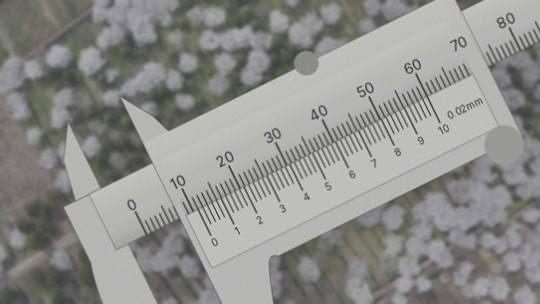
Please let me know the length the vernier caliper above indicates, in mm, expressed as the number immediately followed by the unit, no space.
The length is 11.0mm
